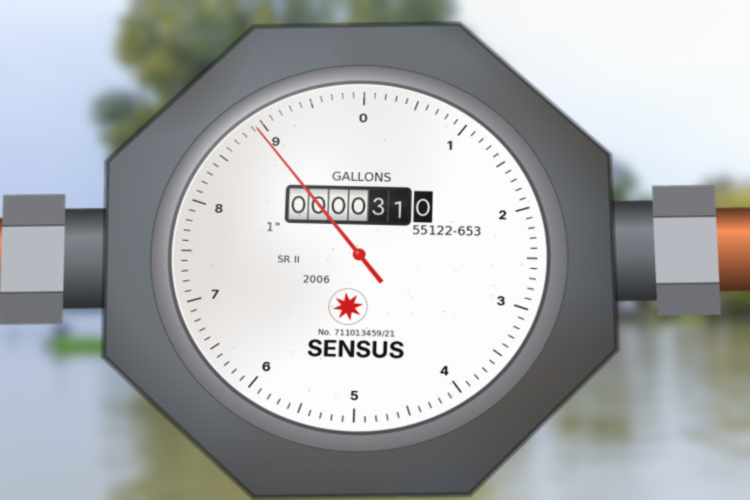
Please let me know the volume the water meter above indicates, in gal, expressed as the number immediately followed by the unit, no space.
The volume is 308.9gal
